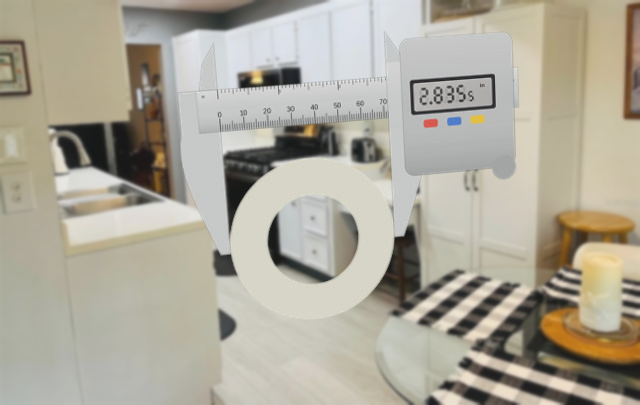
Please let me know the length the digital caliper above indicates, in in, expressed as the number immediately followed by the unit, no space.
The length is 2.8355in
